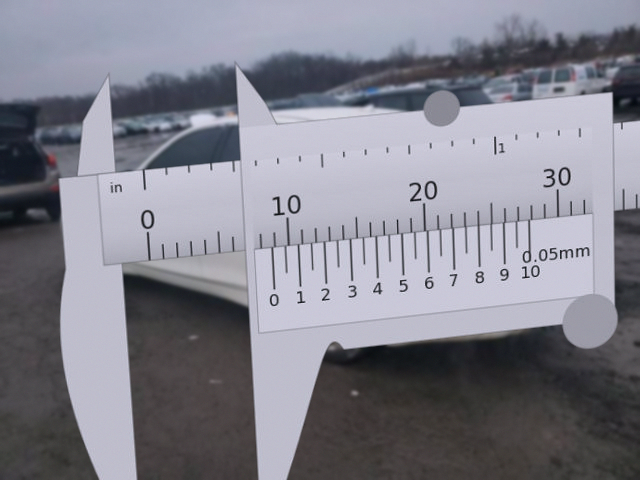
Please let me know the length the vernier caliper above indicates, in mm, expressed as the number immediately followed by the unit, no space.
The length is 8.8mm
